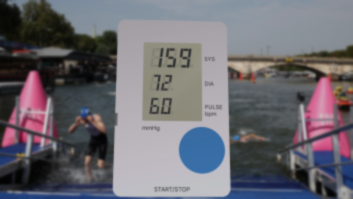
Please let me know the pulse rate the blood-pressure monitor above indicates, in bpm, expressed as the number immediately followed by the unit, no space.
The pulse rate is 60bpm
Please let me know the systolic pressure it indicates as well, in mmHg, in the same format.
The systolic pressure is 159mmHg
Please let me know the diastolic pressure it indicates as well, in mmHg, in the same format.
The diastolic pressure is 72mmHg
